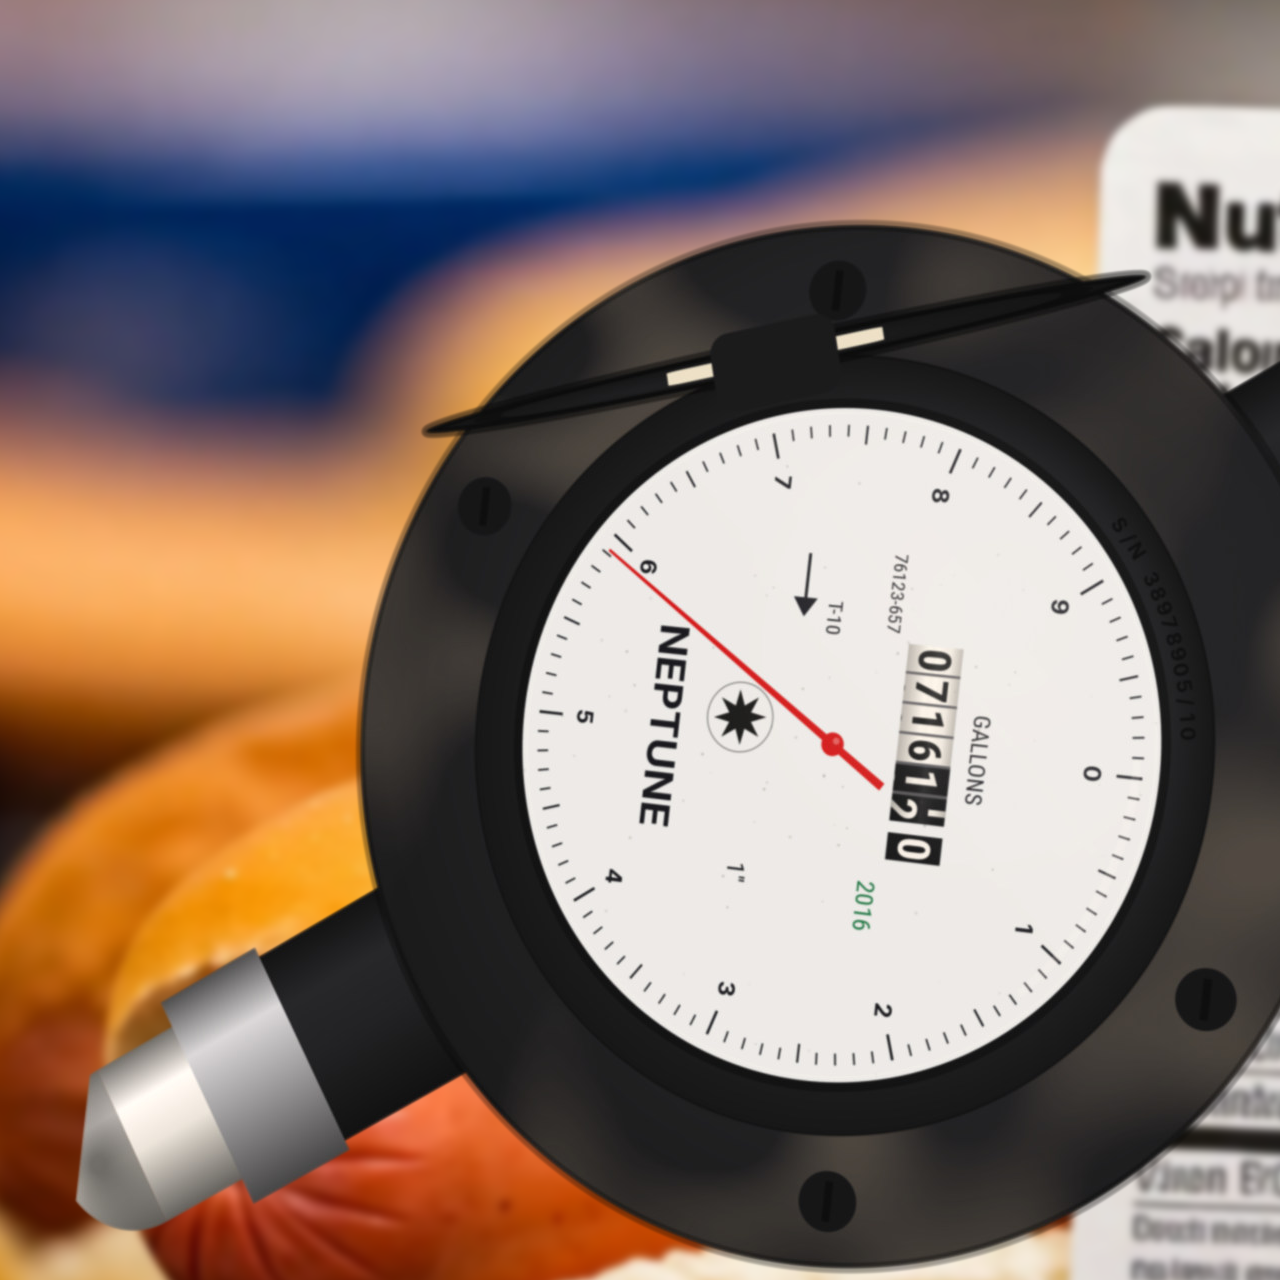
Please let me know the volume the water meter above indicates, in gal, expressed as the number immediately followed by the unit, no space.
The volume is 716115.9gal
